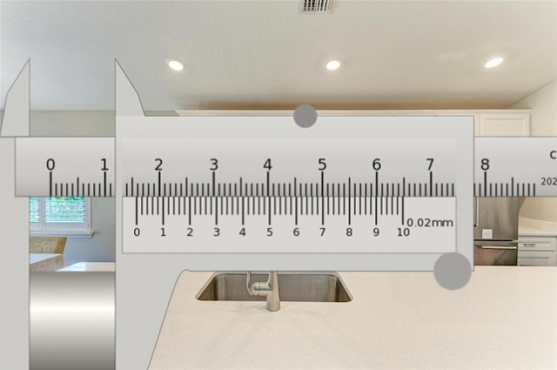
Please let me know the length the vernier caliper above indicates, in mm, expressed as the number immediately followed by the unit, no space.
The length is 15.8mm
